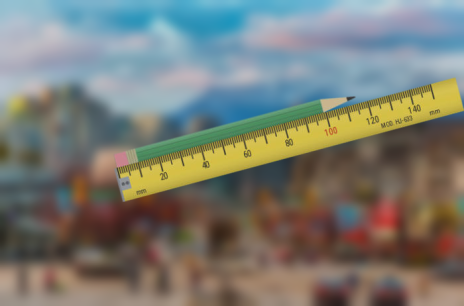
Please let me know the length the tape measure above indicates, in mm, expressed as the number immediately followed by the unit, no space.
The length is 115mm
